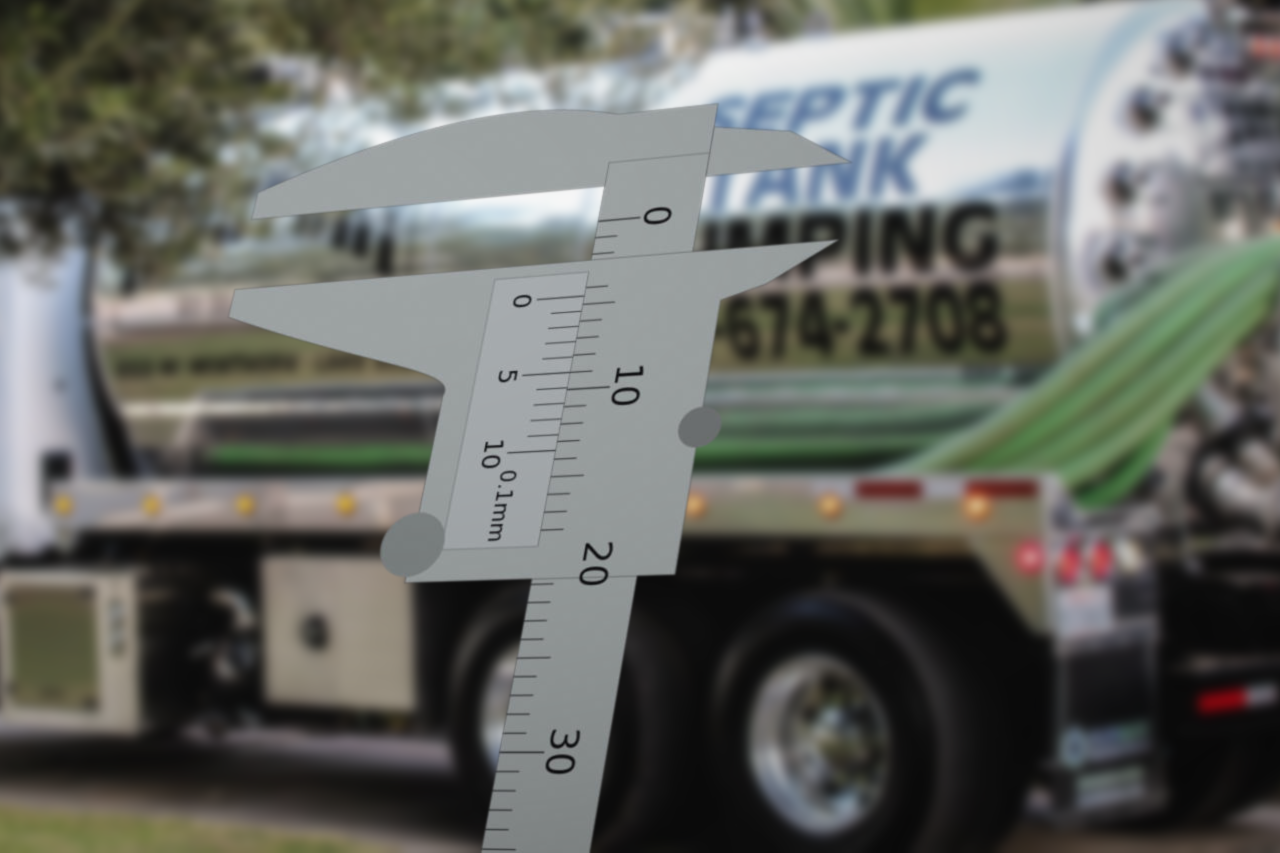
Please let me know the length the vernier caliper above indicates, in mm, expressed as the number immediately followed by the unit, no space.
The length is 4.5mm
